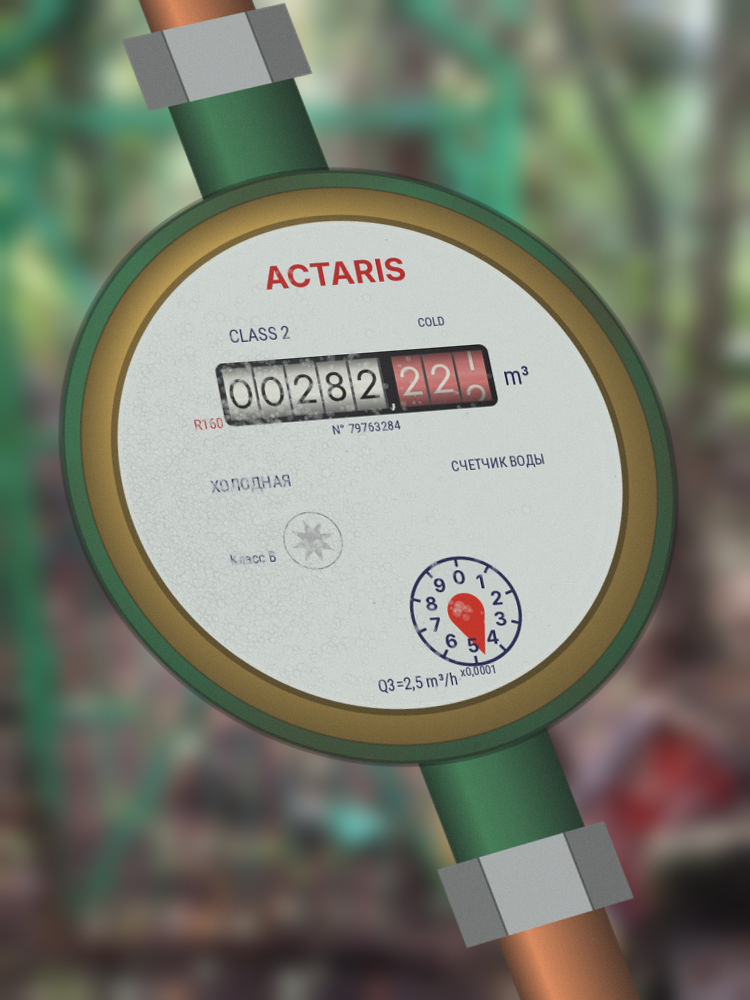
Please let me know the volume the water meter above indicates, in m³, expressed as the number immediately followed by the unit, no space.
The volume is 282.2214m³
